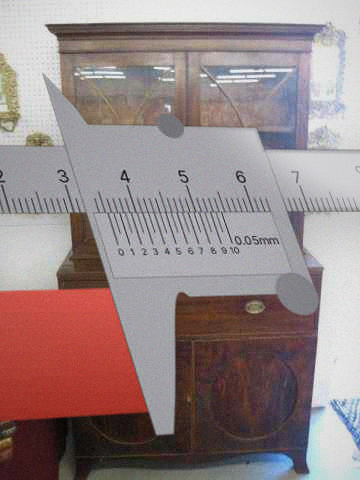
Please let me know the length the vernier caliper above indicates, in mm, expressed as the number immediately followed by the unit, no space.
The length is 35.4mm
